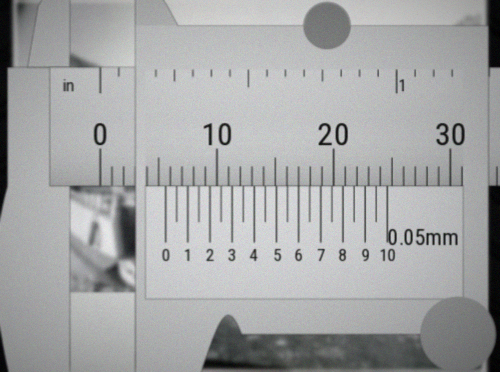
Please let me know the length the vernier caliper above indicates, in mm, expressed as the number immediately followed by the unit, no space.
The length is 5.6mm
